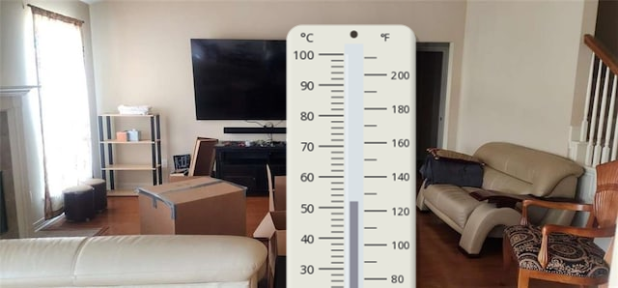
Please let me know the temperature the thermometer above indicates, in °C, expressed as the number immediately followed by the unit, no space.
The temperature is 52°C
